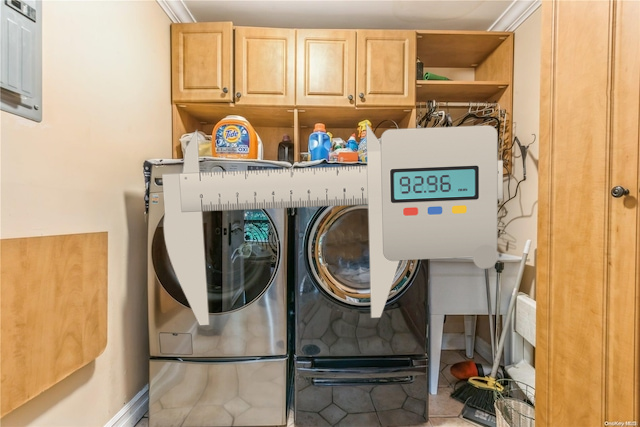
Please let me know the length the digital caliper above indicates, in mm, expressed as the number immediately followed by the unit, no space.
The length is 92.96mm
